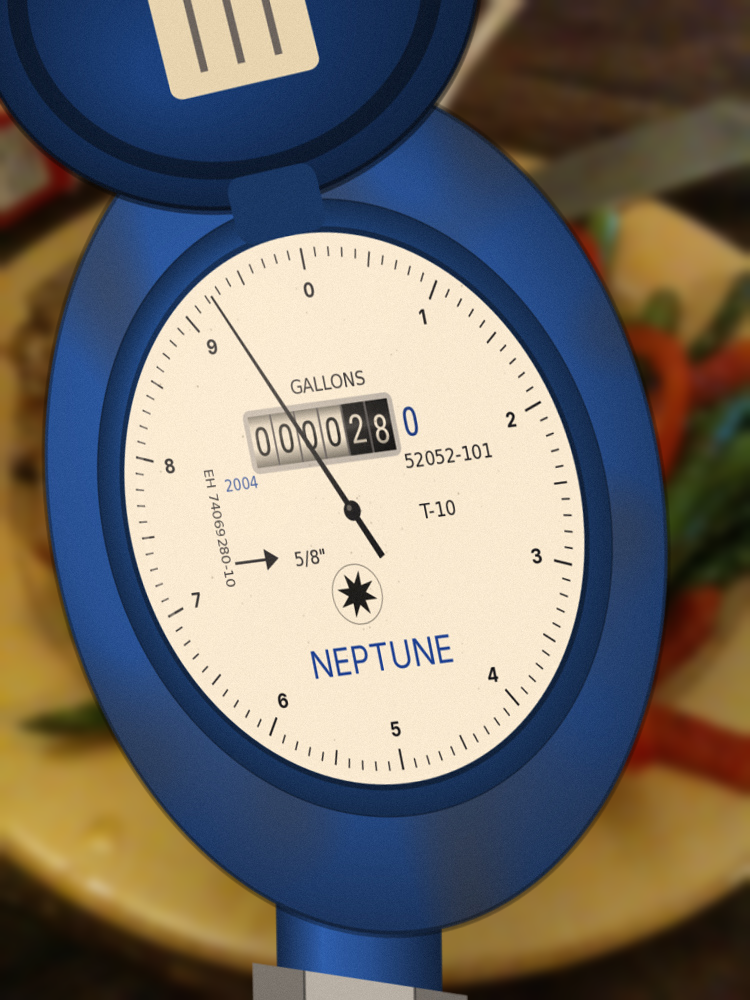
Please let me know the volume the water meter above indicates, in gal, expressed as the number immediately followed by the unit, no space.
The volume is 279.2gal
